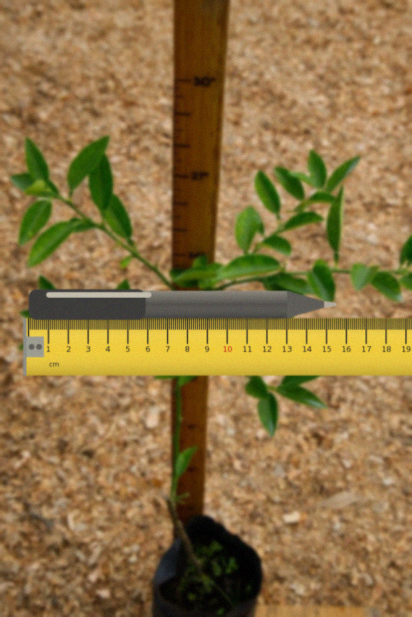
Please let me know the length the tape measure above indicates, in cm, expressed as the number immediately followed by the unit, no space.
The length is 15.5cm
